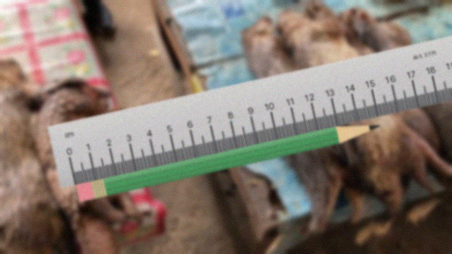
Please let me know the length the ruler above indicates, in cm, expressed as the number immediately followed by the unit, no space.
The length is 15cm
